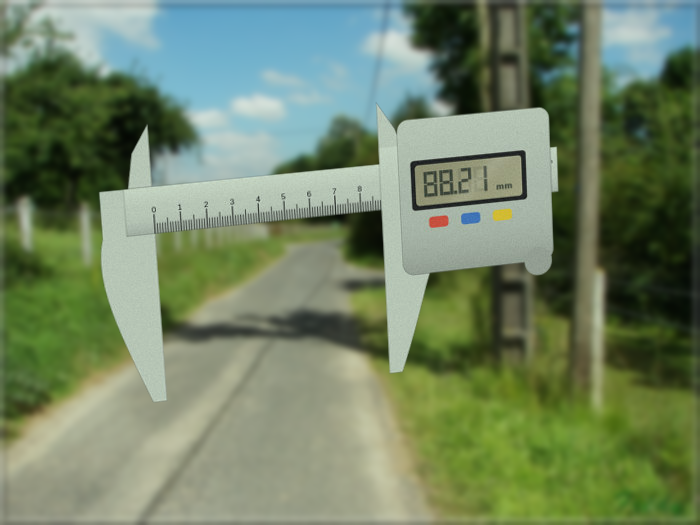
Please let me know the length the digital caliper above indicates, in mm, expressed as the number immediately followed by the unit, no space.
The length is 88.21mm
